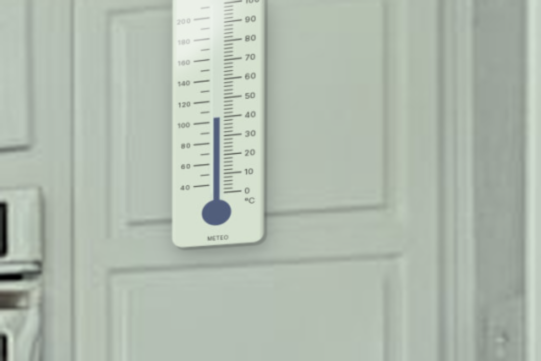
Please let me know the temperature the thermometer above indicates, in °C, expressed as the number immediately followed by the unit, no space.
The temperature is 40°C
